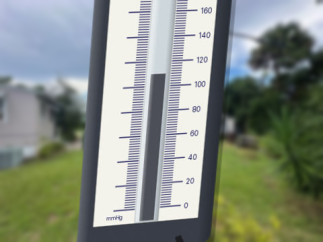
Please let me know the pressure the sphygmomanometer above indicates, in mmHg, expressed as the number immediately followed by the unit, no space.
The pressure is 110mmHg
